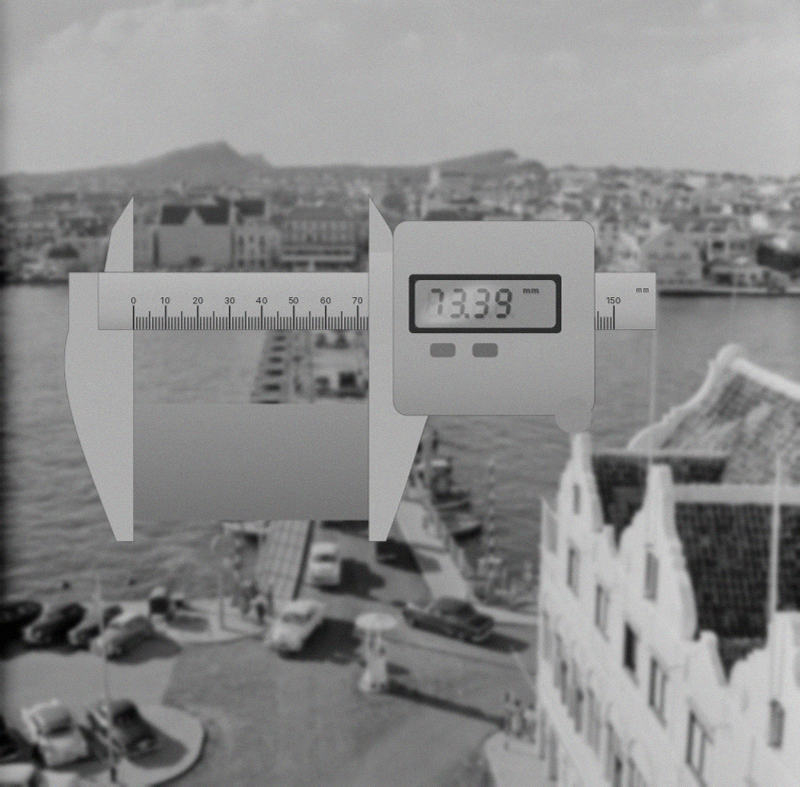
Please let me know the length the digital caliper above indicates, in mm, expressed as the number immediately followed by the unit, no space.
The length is 73.39mm
